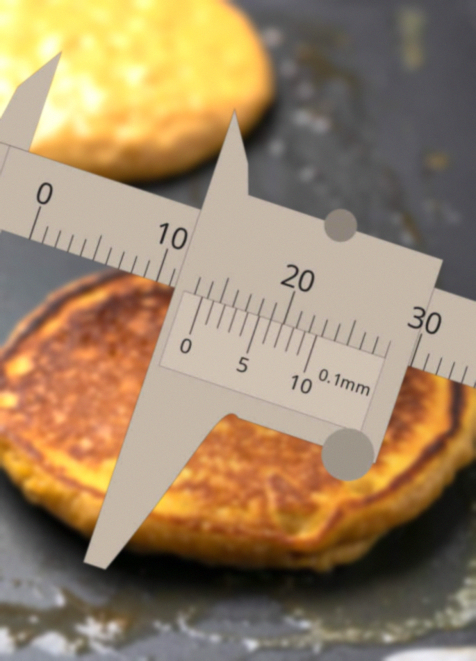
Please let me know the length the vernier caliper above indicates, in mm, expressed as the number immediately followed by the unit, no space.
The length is 13.6mm
